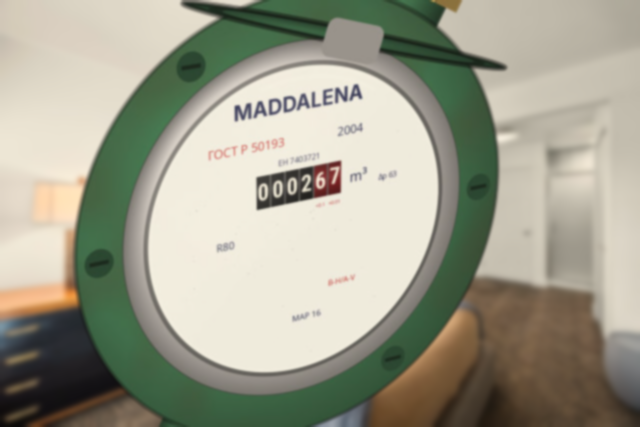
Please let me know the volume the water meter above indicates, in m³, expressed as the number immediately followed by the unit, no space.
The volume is 2.67m³
